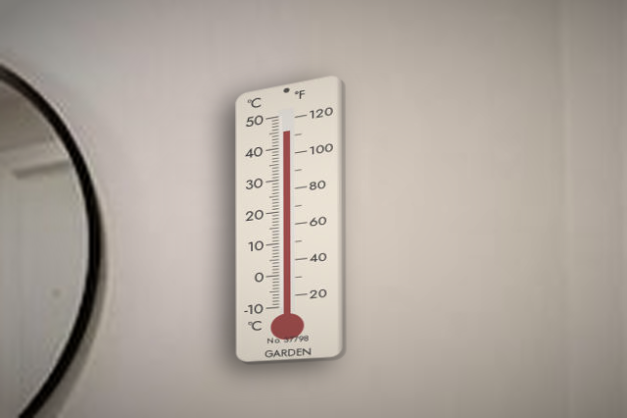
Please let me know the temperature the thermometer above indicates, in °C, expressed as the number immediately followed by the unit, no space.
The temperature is 45°C
